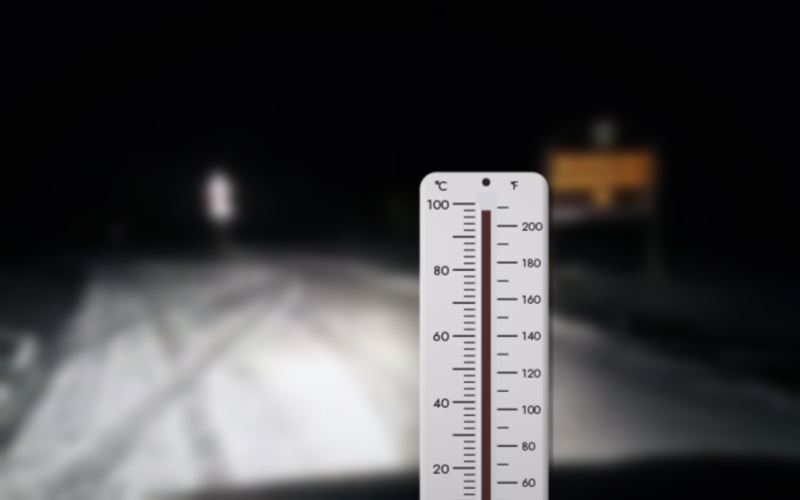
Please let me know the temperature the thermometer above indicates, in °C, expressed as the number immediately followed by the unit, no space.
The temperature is 98°C
